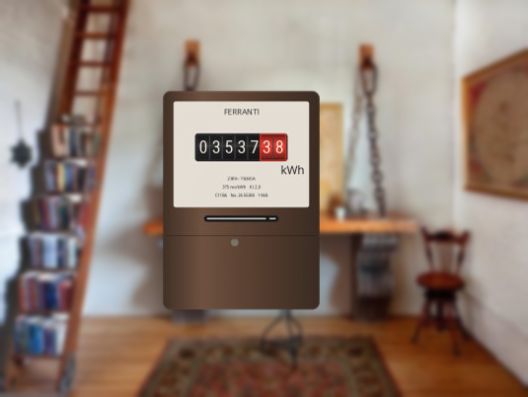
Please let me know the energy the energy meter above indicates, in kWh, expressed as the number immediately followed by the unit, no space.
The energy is 3537.38kWh
